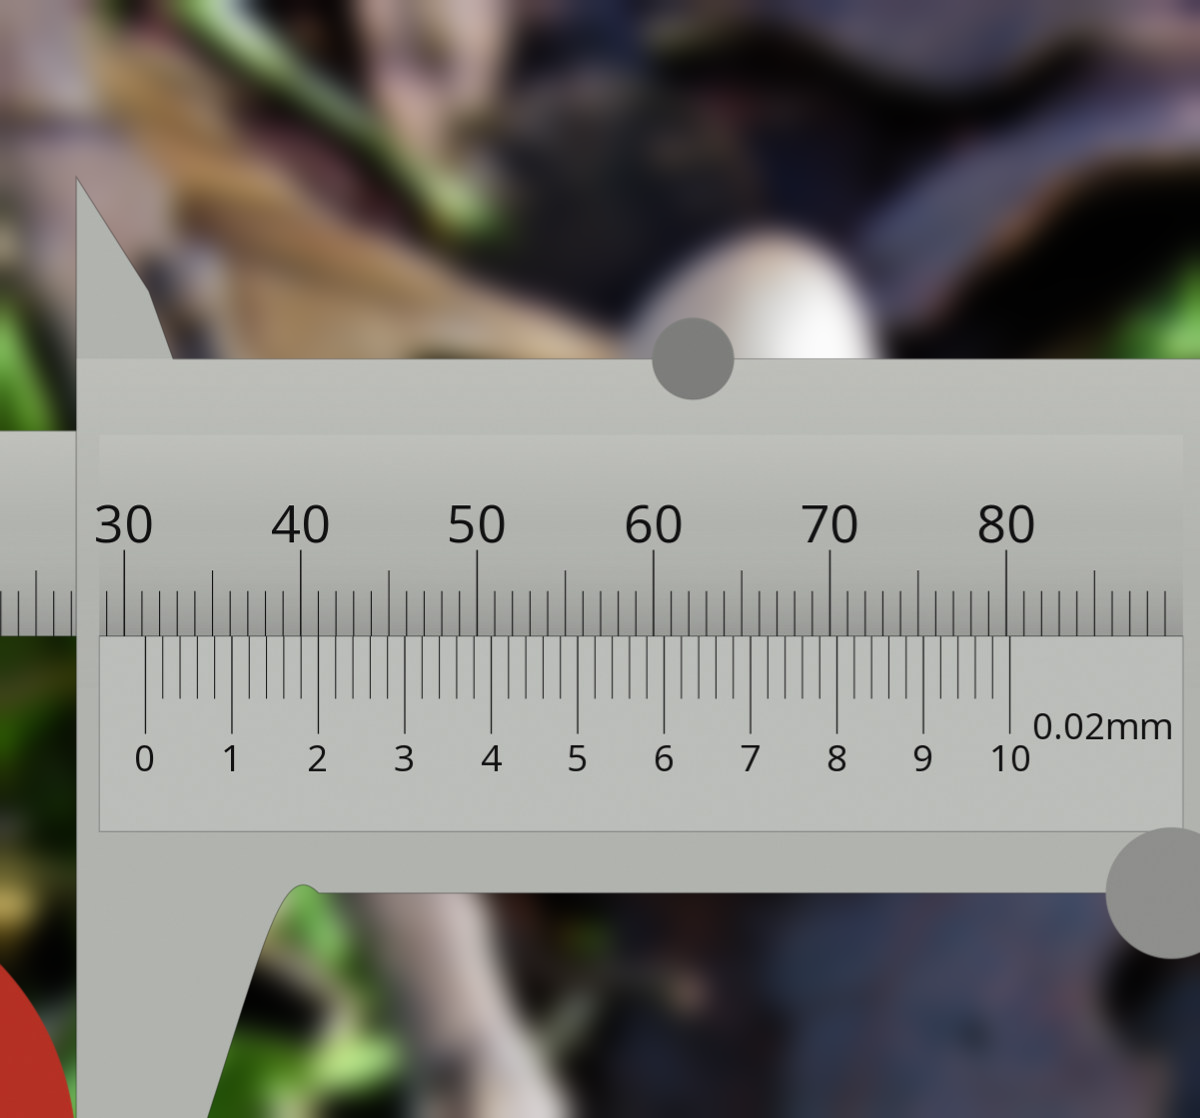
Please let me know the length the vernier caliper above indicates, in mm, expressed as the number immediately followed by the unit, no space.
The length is 31.2mm
